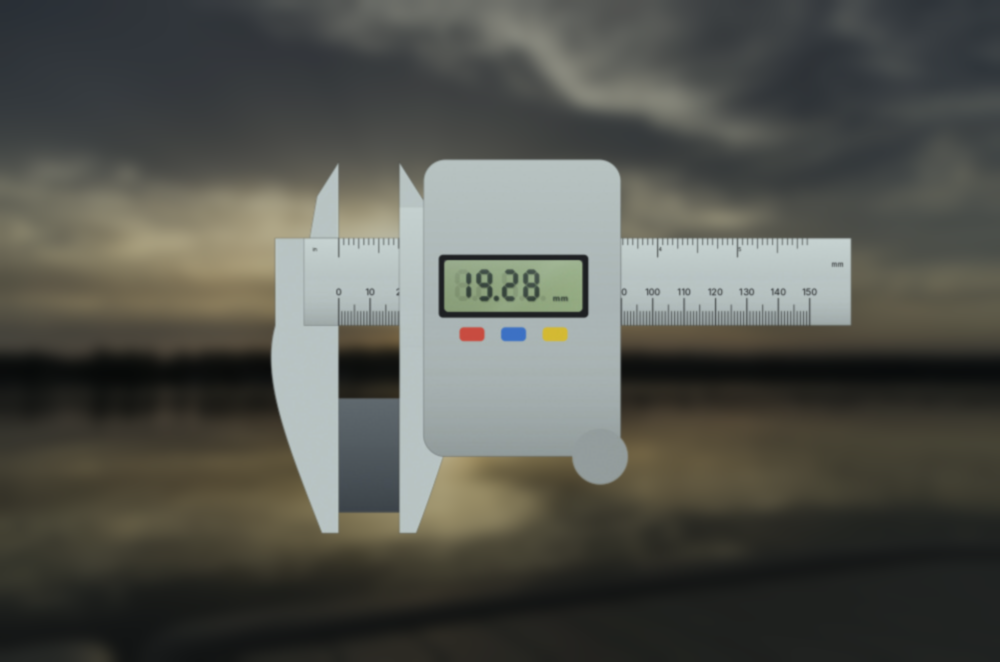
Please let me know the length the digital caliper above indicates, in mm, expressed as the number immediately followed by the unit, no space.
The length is 19.28mm
